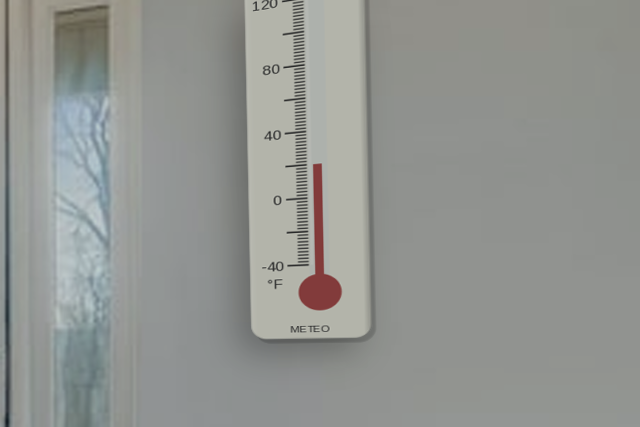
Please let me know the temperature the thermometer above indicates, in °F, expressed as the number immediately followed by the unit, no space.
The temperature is 20°F
